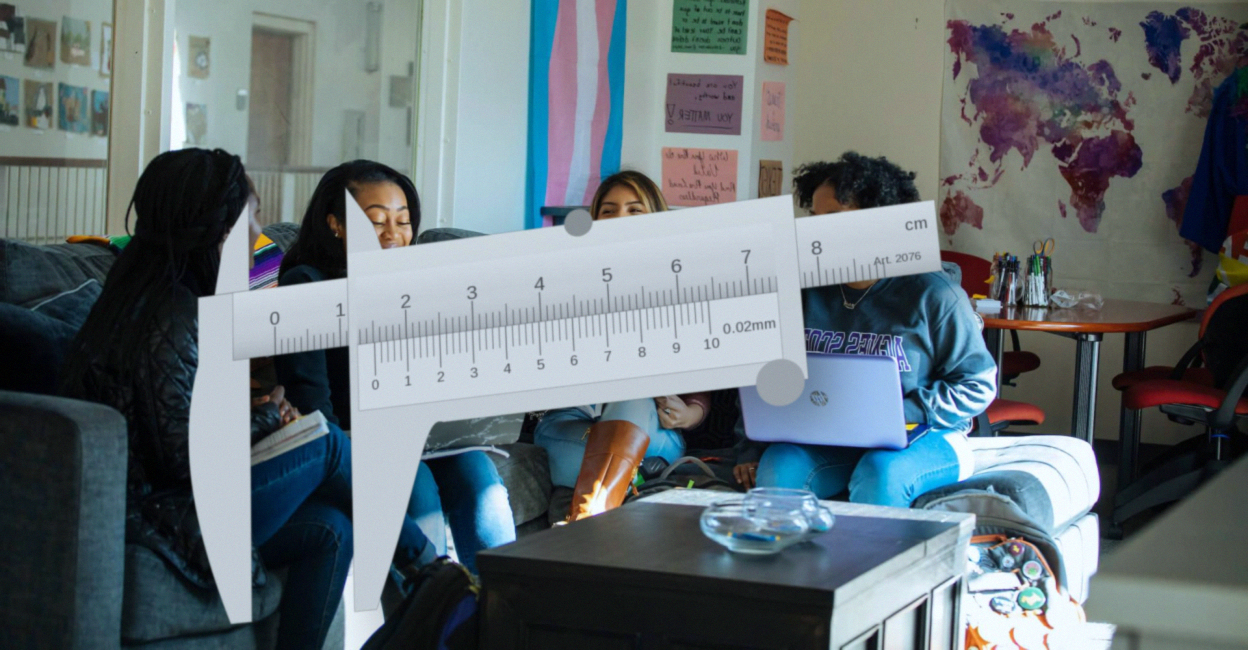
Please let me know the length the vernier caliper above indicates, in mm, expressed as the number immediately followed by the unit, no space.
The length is 15.2mm
